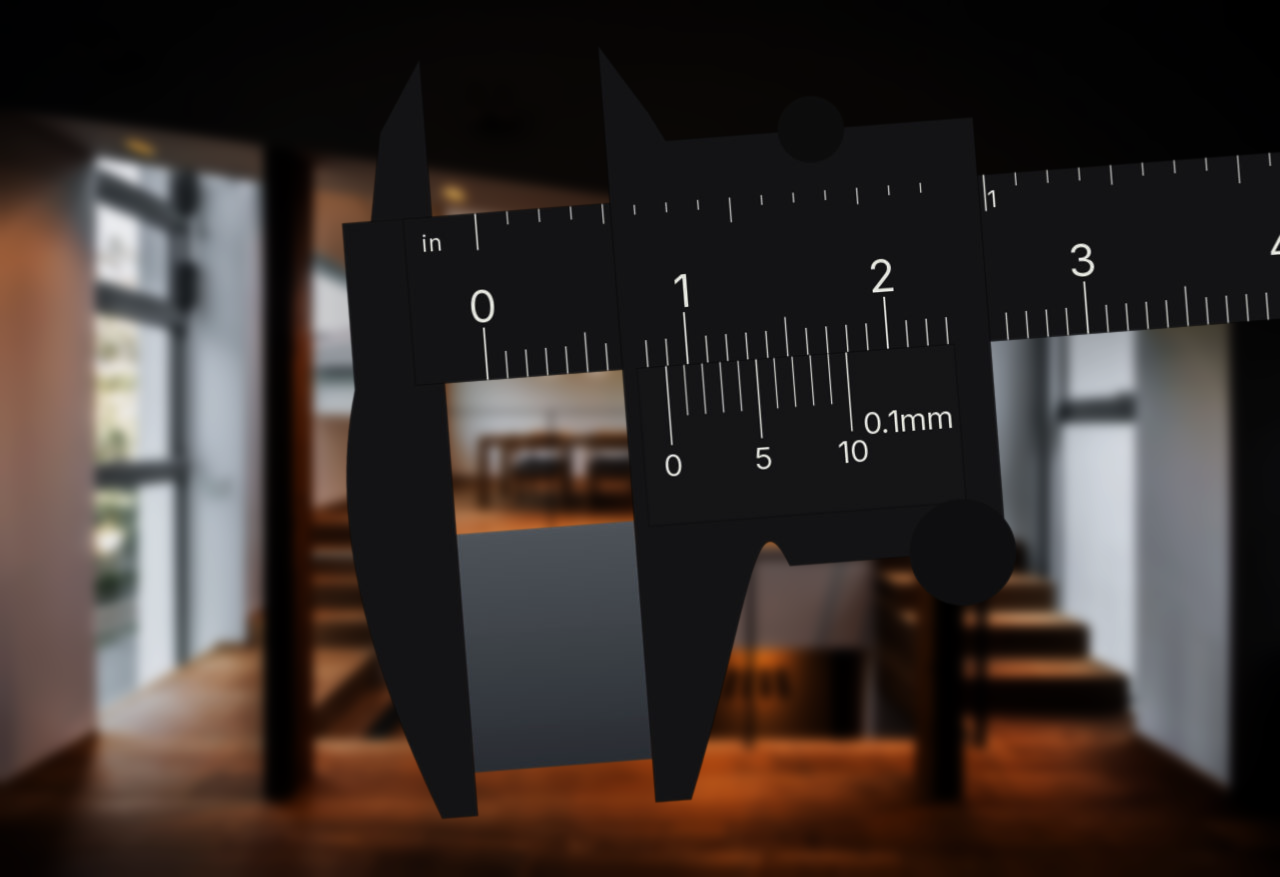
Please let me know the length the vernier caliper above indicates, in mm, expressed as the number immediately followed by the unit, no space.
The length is 8.9mm
